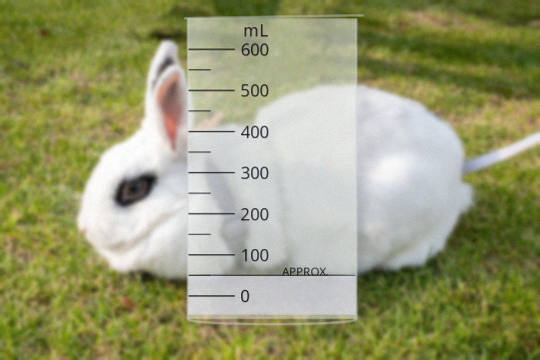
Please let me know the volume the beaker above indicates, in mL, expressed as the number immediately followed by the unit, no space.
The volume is 50mL
